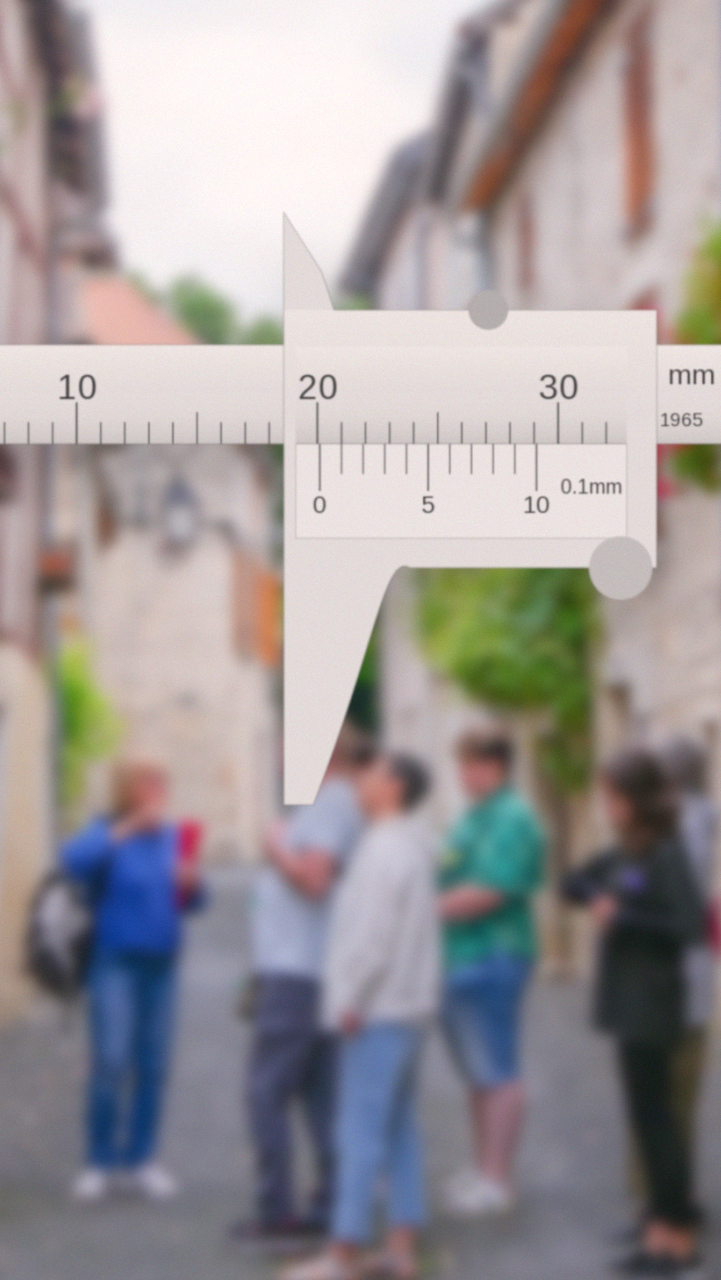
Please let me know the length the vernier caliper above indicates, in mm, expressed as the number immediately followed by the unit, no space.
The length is 20.1mm
